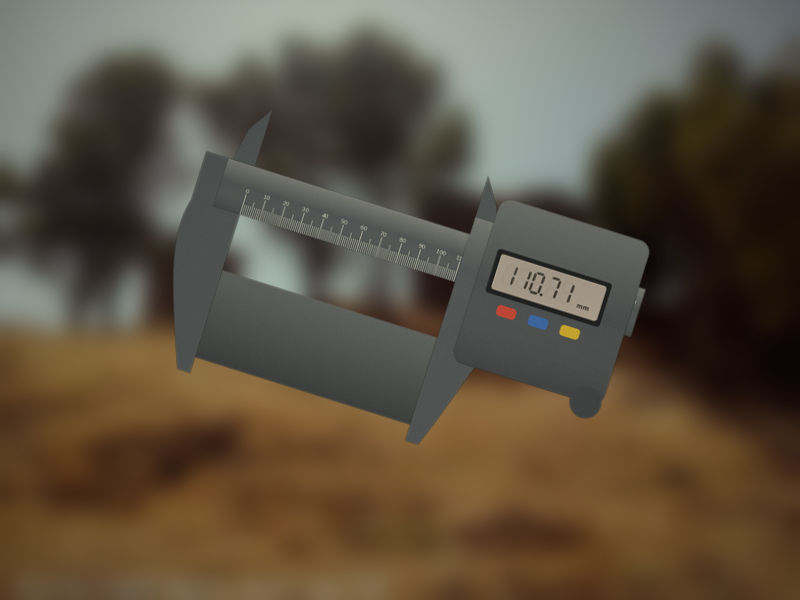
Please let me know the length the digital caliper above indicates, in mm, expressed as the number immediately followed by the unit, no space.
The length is 110.71mm
